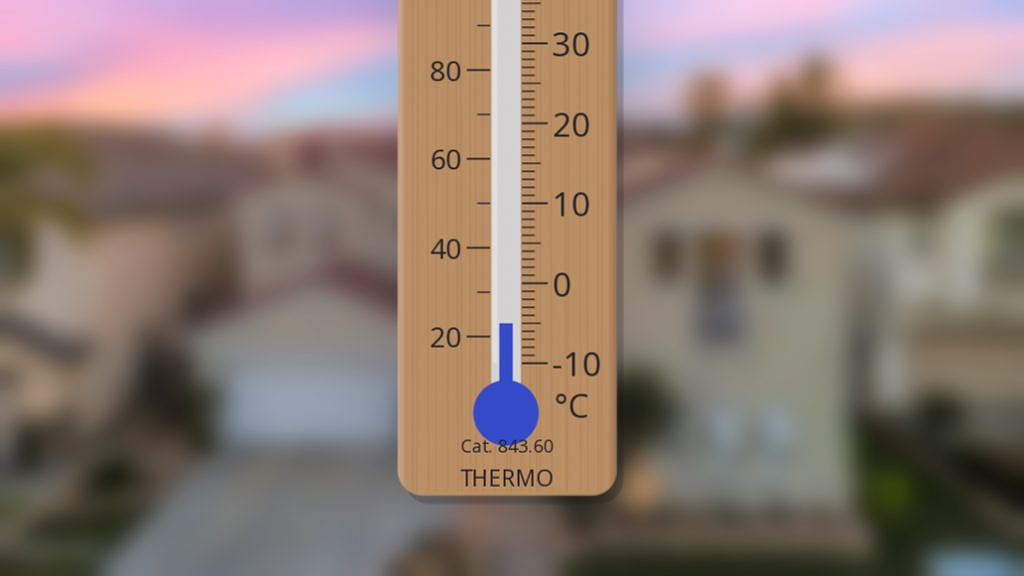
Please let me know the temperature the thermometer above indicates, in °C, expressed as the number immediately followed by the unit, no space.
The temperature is -5°C
